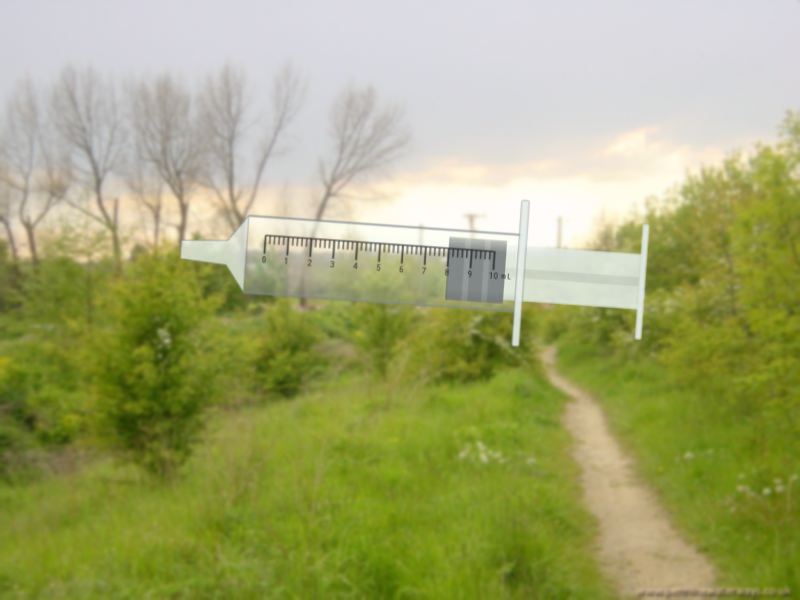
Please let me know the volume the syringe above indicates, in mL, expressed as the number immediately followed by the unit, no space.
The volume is 8mL
